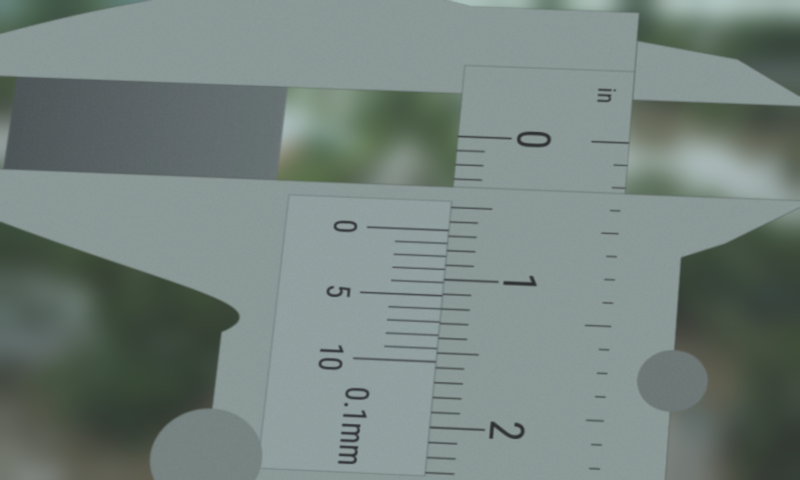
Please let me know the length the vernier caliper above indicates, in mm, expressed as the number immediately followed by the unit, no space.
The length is 6.6mm
